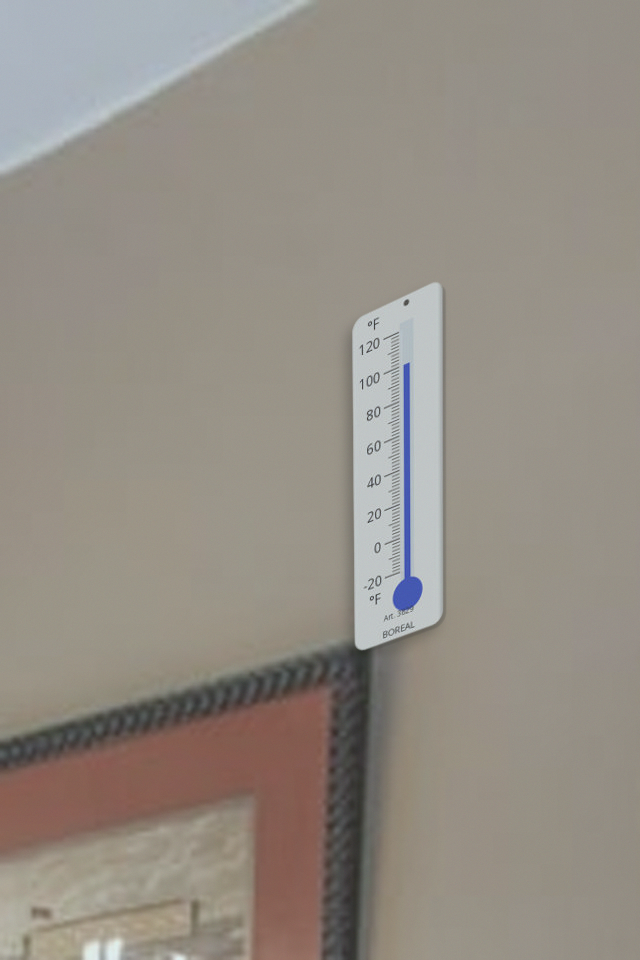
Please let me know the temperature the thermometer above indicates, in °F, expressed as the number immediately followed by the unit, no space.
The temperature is 100°F
